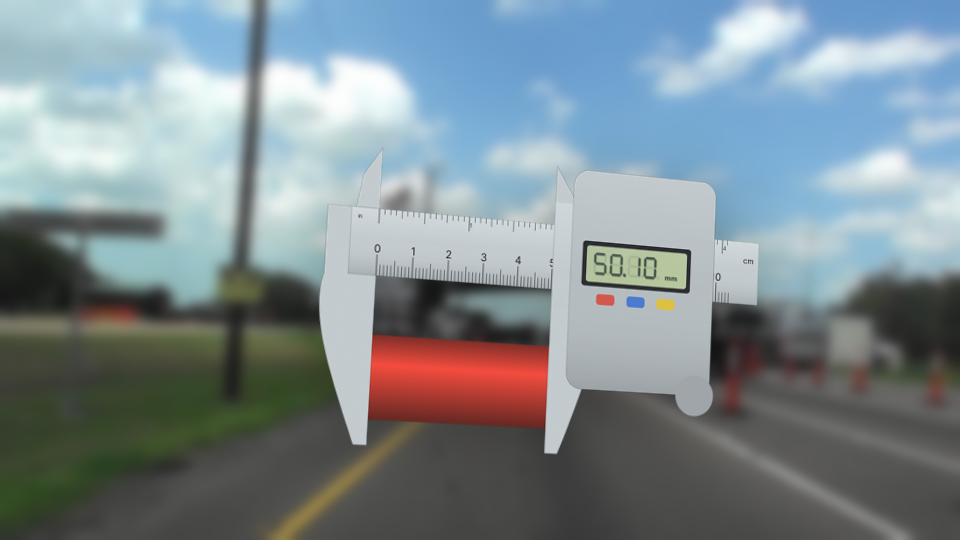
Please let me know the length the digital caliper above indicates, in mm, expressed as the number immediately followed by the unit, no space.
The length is 50.10mm
